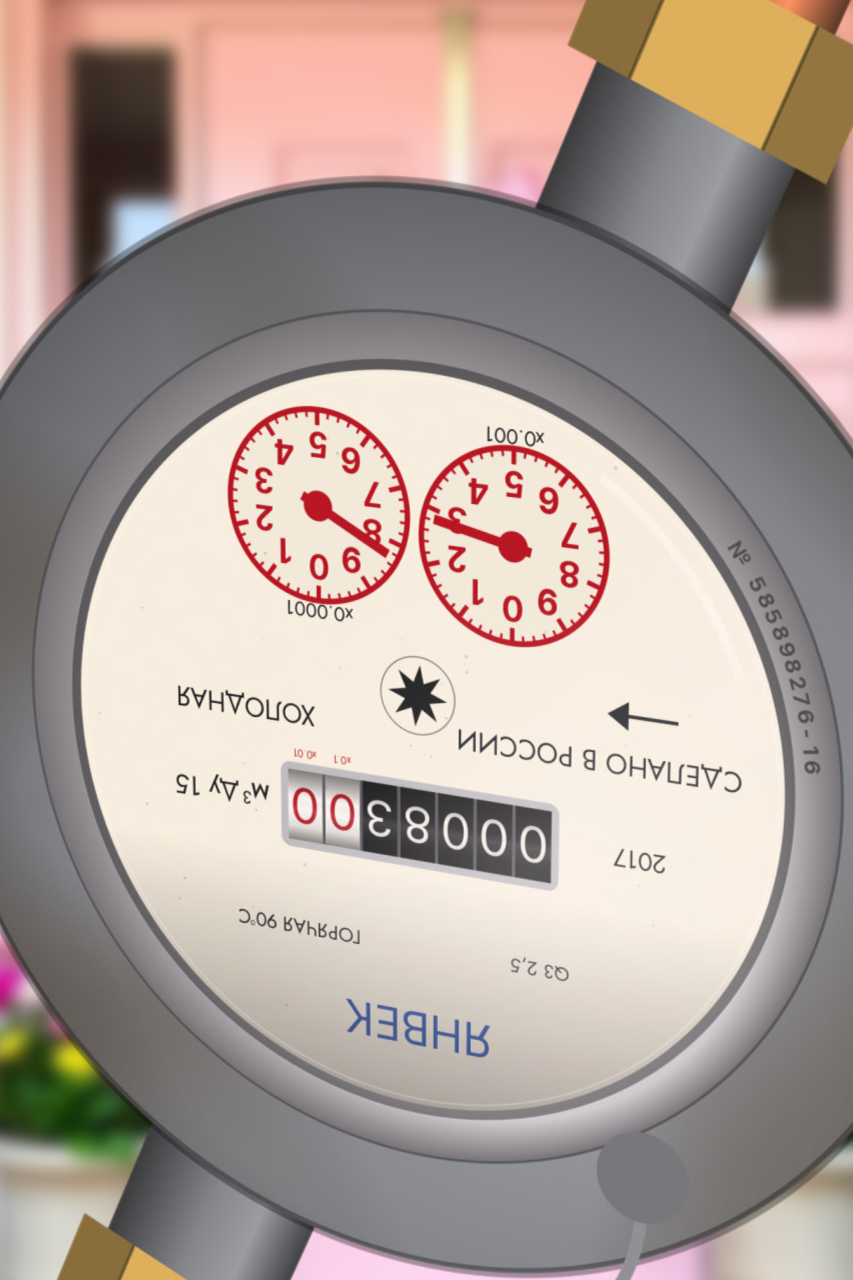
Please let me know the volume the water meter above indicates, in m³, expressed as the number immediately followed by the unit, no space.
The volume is 83.0028m³
